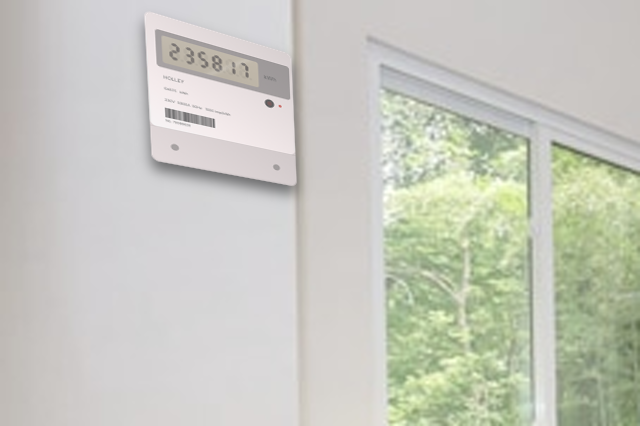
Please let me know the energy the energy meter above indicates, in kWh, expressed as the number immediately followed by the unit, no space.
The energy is 235817kWh
